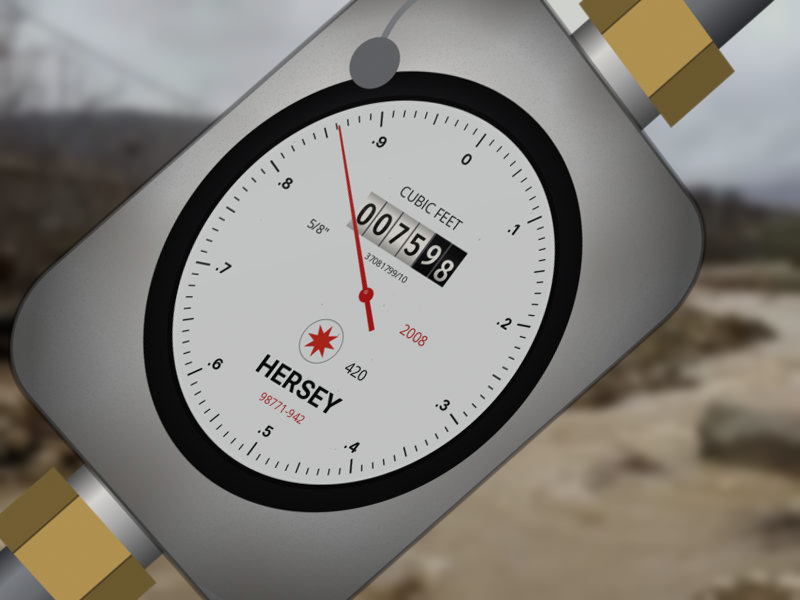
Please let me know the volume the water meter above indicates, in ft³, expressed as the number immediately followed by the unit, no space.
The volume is 7597.86ft³
